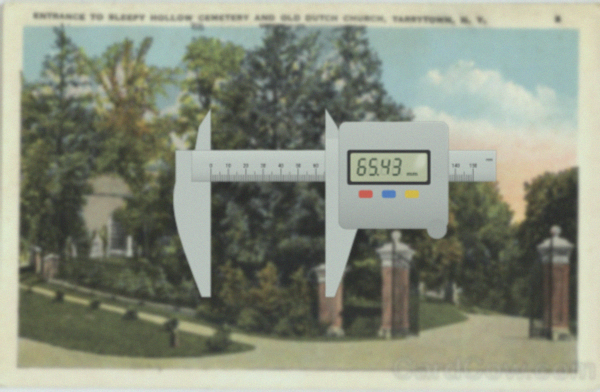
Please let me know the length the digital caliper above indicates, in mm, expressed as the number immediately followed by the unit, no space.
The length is 65.43mm
